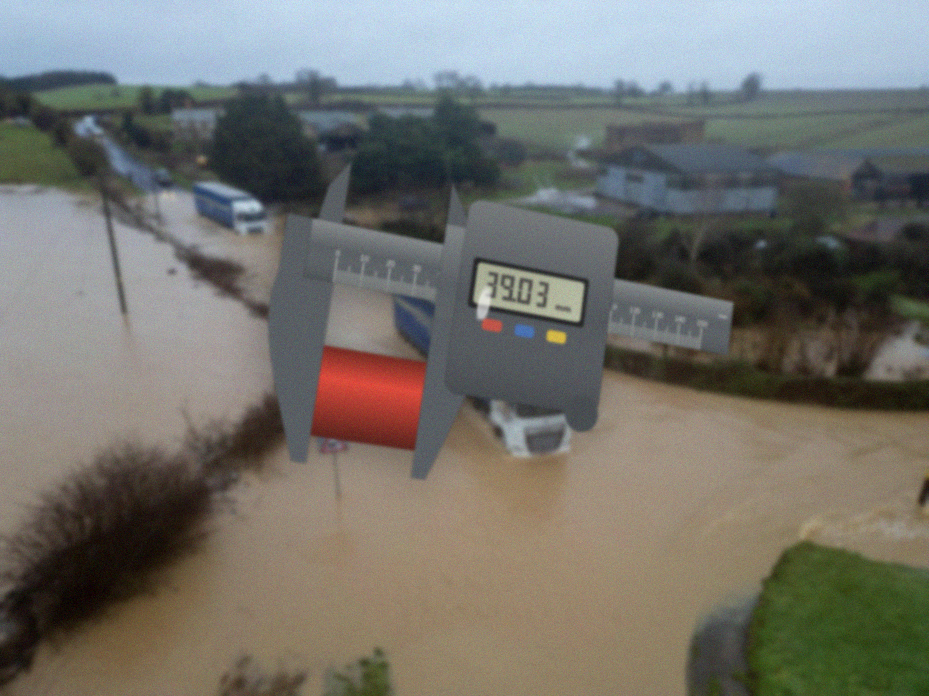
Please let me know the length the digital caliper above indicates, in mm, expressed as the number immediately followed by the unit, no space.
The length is 39.03mm
